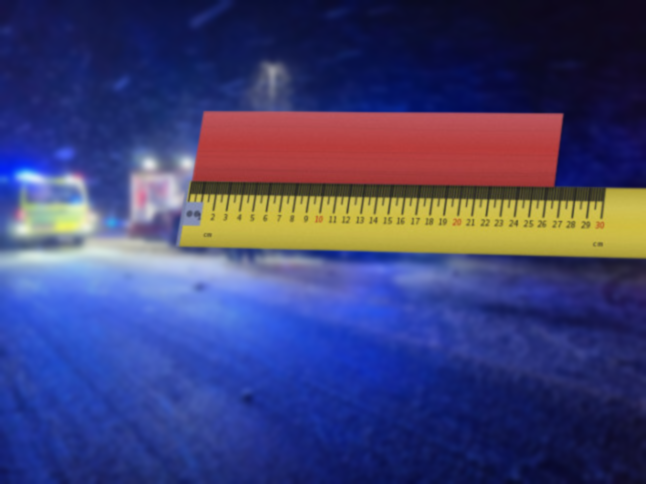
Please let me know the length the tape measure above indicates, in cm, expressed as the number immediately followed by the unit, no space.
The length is 26.5cm
